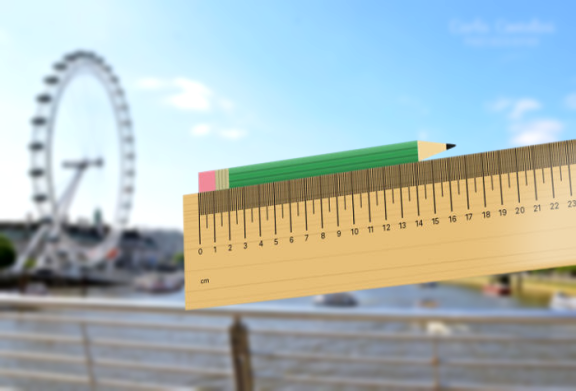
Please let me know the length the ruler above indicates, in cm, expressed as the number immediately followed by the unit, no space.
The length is 16.5cm
